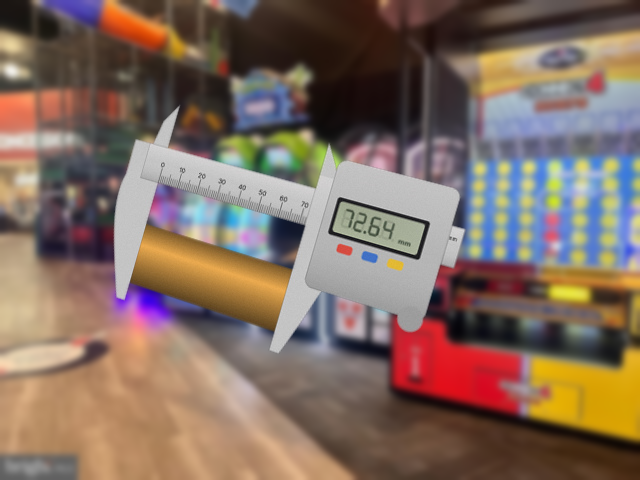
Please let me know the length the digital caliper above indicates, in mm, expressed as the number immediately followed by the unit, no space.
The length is 72.64mm
